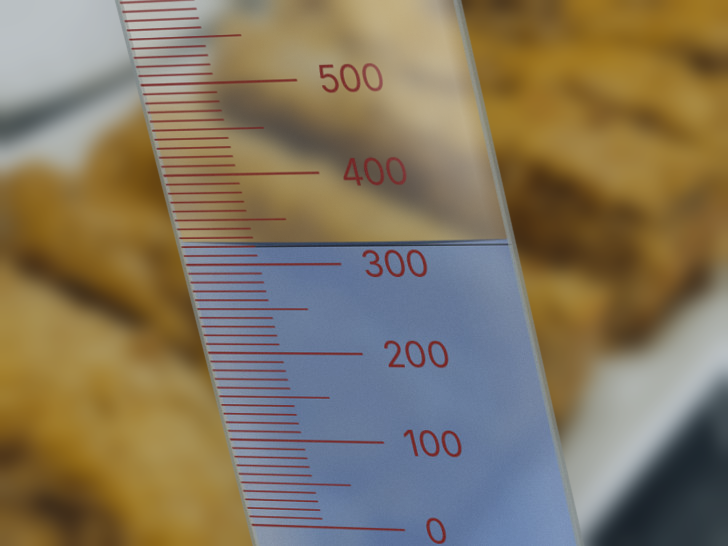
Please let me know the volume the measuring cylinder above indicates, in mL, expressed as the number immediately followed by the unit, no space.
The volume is 320mL
